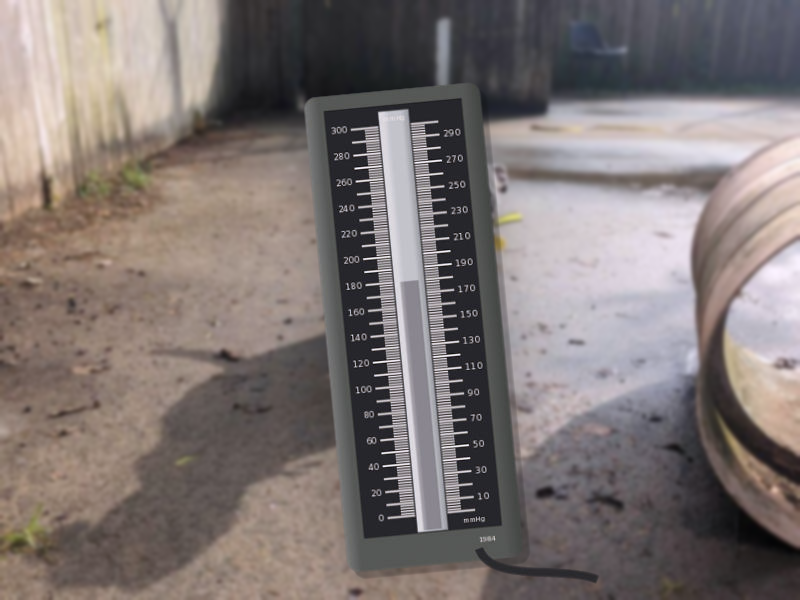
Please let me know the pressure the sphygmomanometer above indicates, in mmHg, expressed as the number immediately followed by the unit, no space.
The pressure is 180mmHg
